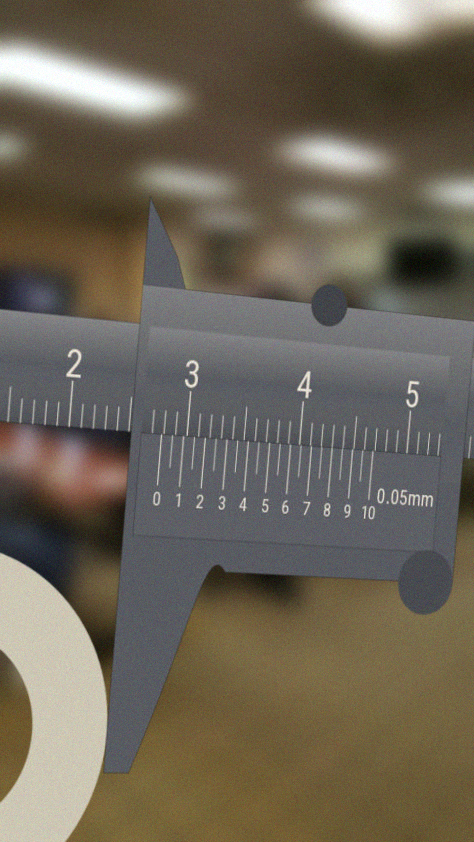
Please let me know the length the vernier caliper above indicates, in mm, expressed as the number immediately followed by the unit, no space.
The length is 27.8mm
